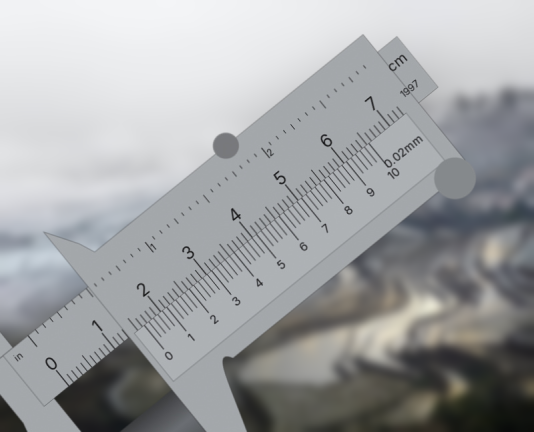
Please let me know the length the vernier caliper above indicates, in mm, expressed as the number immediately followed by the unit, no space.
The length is 16.4mm
